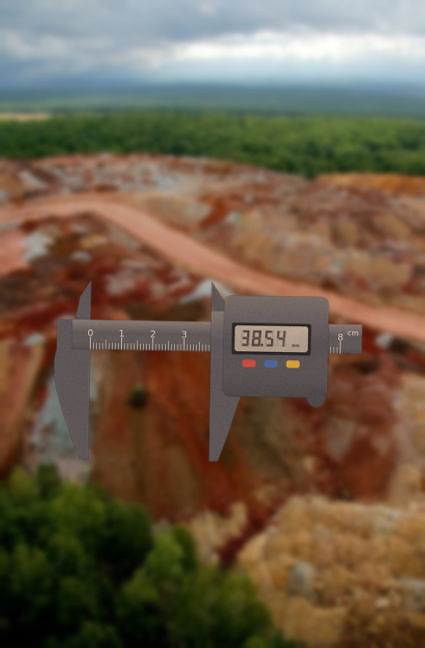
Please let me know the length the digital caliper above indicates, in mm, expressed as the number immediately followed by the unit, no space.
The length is 38.54mm
